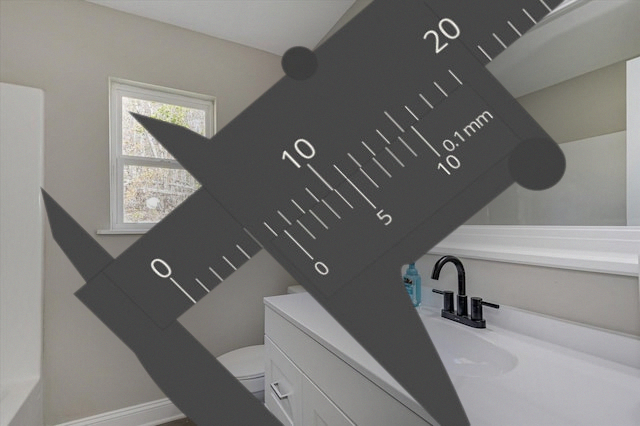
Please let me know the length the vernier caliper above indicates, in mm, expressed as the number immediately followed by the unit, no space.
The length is 6.5mm
